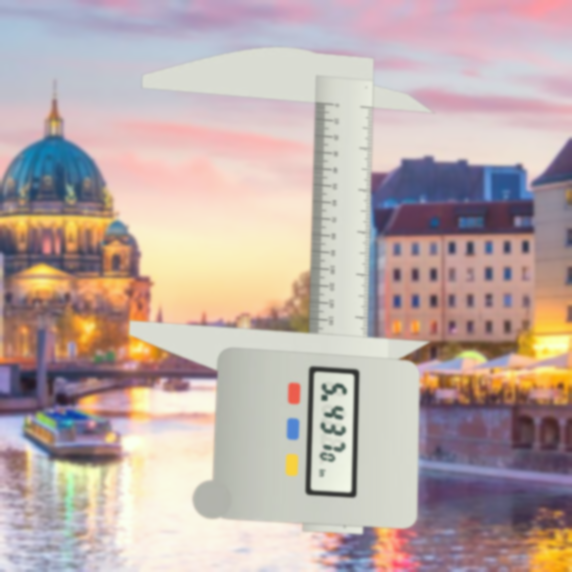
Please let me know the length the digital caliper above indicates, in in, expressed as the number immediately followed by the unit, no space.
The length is 5.4370in
